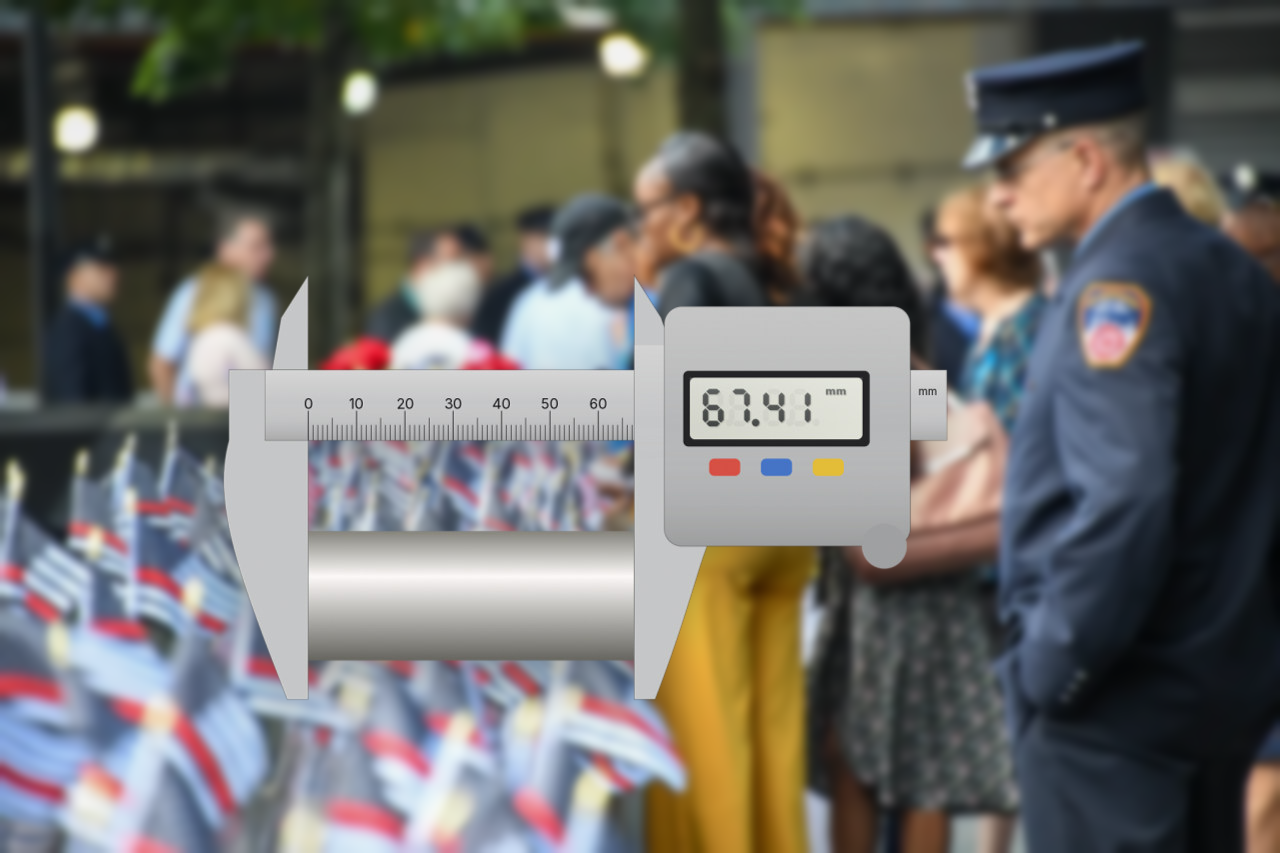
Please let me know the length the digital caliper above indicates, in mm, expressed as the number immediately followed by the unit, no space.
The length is 67.41mm
